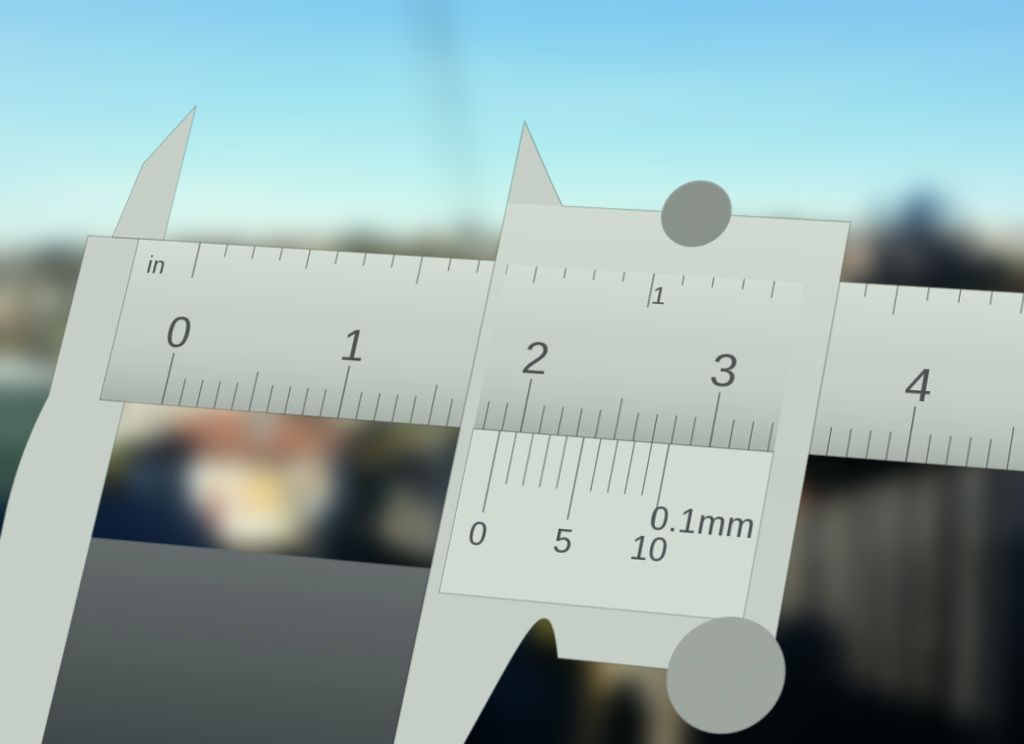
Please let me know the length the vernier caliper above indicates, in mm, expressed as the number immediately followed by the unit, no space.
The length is 18.9mm
